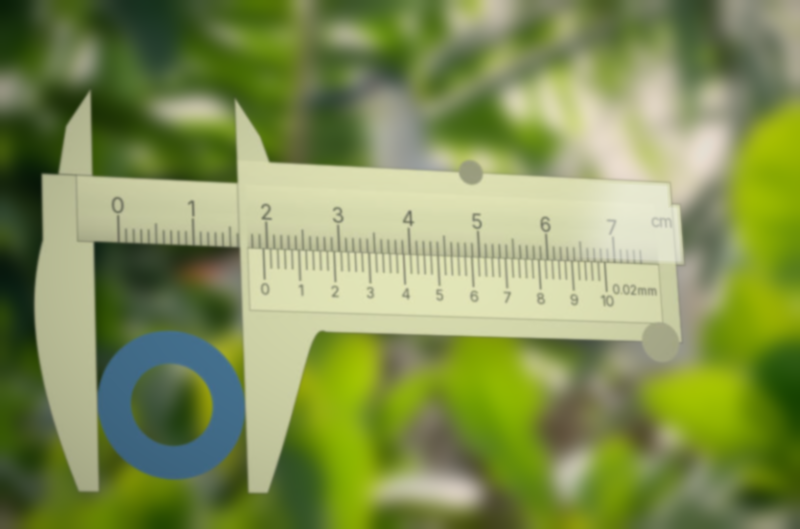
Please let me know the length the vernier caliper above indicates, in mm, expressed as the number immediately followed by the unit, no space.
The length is 19.5mm
